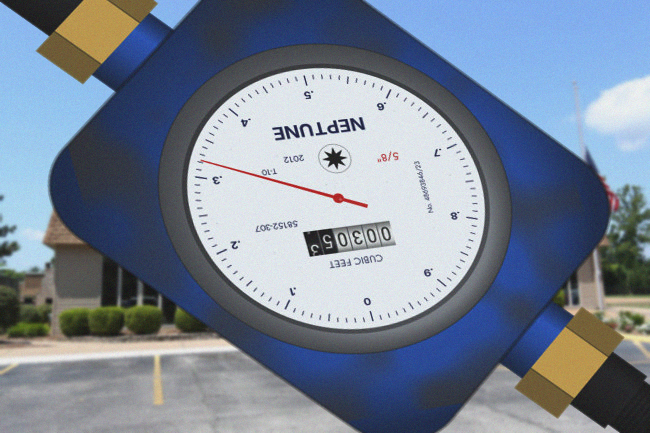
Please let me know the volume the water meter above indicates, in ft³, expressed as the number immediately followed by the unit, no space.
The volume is 3053.32ft³
